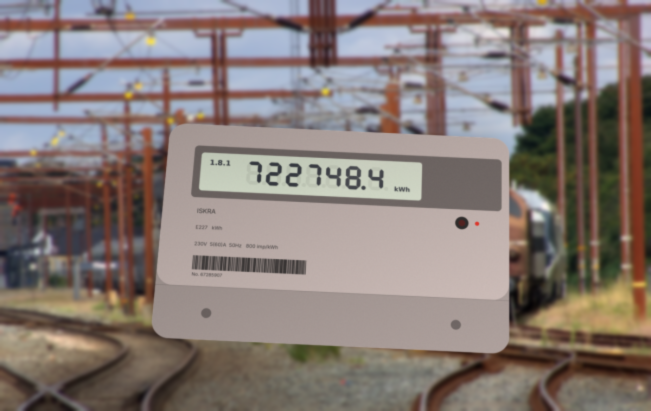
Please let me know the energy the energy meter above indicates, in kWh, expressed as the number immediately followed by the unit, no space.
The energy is 722748.4kWh
